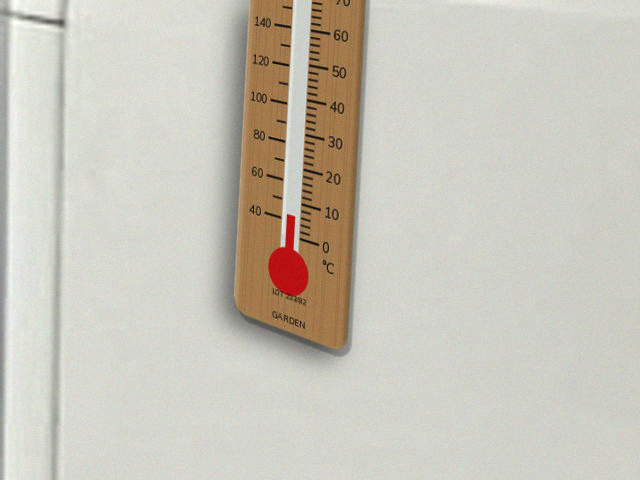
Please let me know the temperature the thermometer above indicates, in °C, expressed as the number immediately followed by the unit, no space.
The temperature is 6°C
